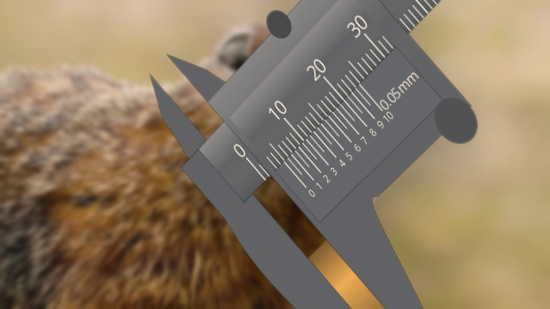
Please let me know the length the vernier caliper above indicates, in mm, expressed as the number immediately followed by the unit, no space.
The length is 4.8mm
